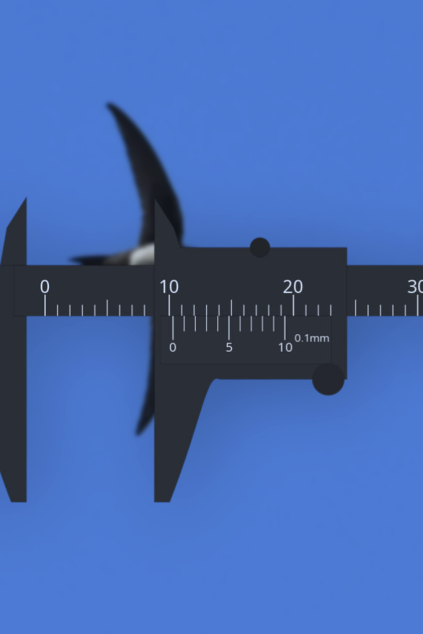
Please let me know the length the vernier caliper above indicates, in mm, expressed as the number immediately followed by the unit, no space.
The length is 10.3mm
